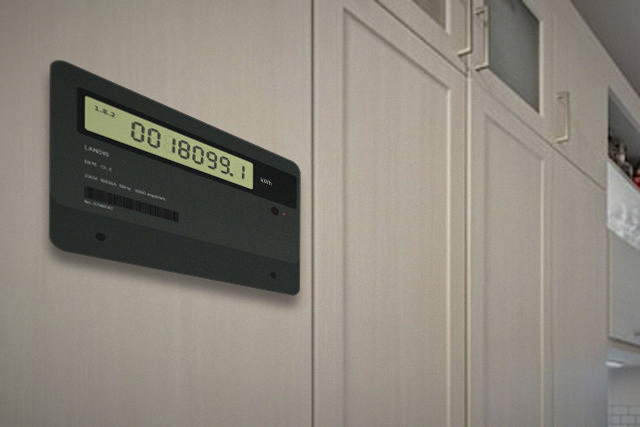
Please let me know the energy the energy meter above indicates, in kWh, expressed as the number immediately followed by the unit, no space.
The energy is 18099.1kWh
